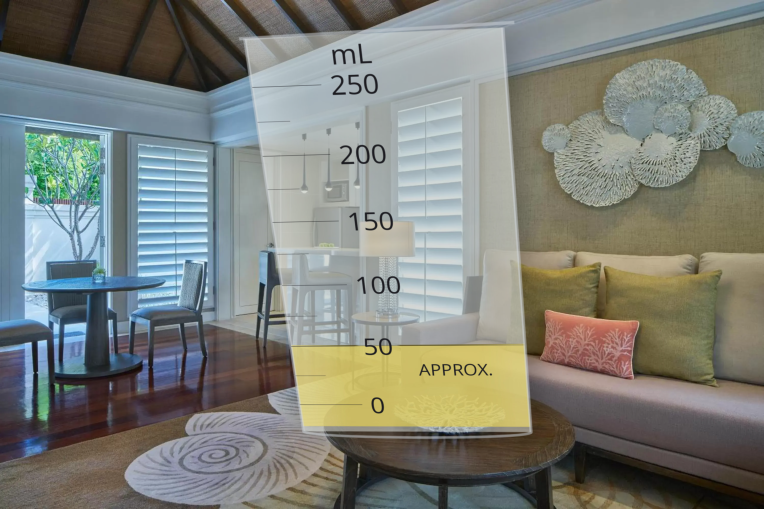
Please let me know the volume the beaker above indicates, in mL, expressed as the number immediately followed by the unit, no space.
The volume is 50mL
